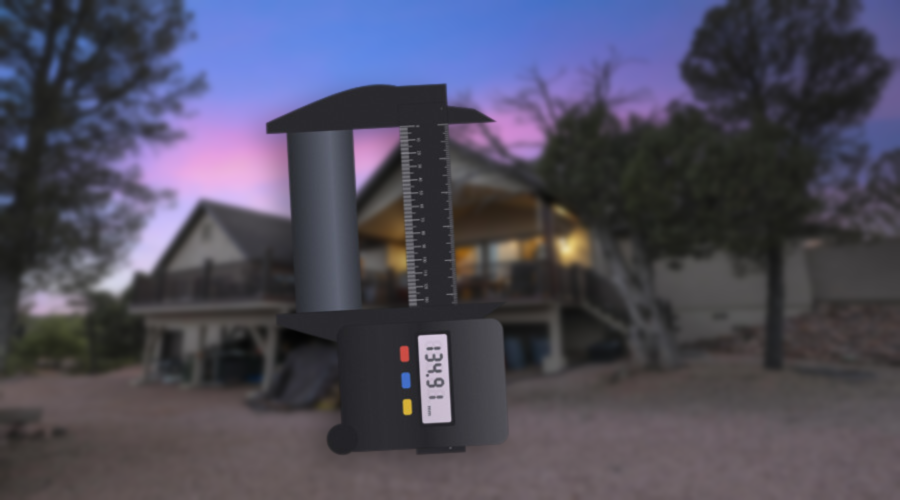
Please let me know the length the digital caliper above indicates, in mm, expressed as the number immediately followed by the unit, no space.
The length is 134.91mm
